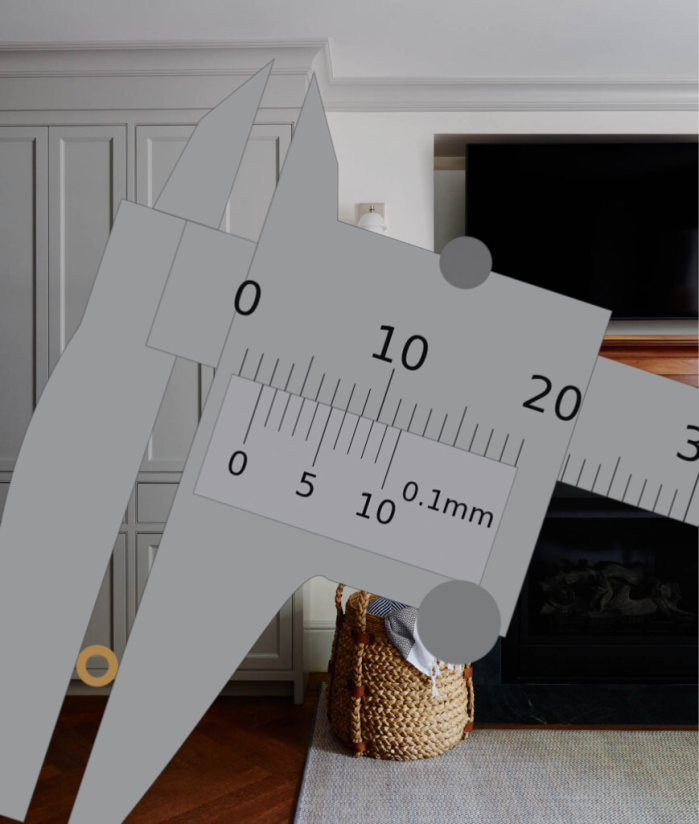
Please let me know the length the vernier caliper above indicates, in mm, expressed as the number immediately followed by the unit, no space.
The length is 2.6mm
